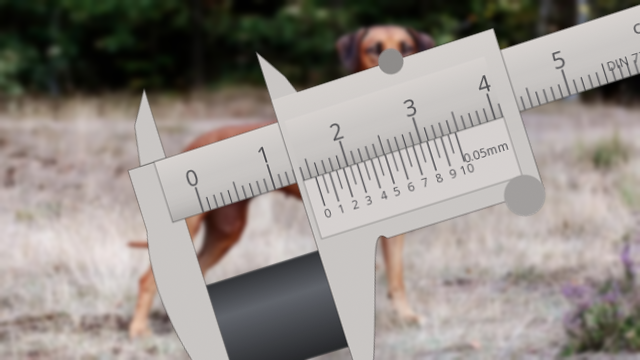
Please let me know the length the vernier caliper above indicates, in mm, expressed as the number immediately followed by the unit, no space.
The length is 15.6mm
